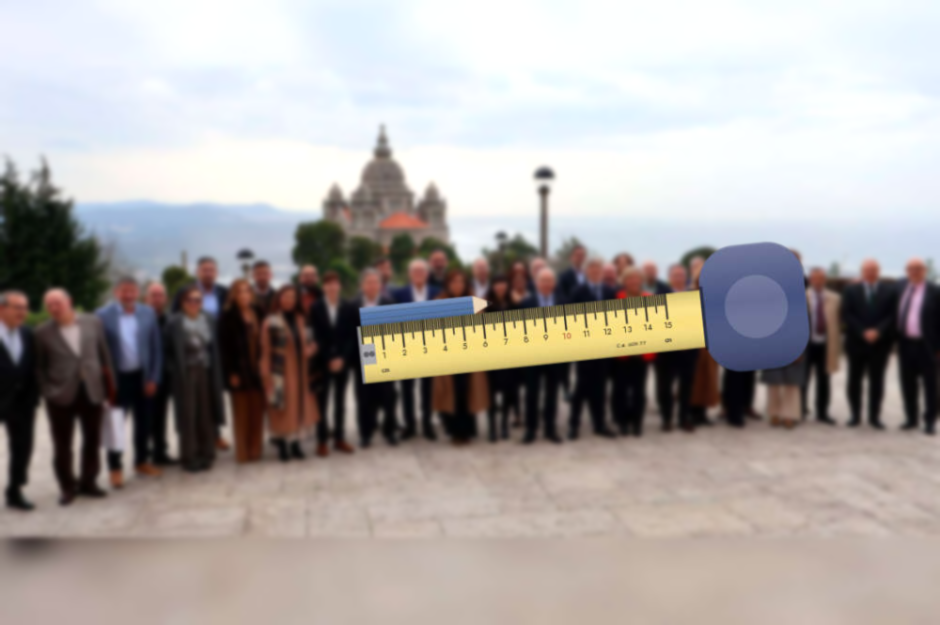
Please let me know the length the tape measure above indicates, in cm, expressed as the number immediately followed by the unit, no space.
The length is 6.5cm
